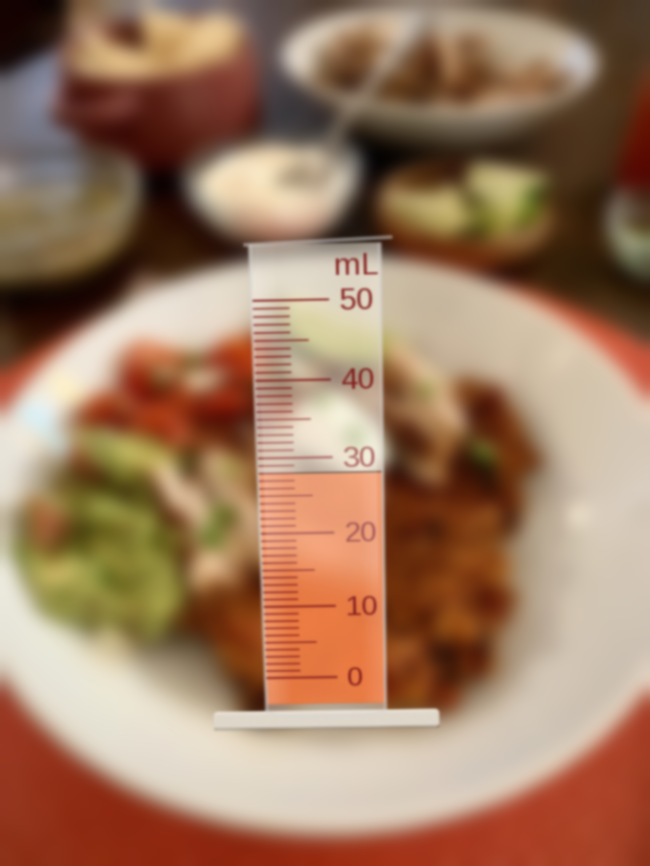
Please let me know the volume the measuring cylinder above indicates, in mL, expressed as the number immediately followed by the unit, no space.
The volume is 28mL
